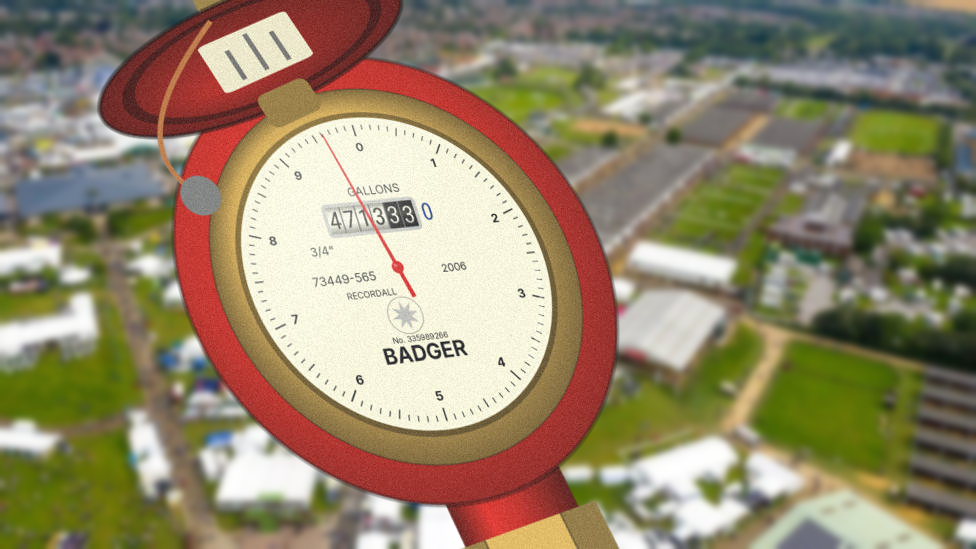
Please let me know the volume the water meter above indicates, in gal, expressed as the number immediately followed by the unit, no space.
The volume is 4713329.6gal
